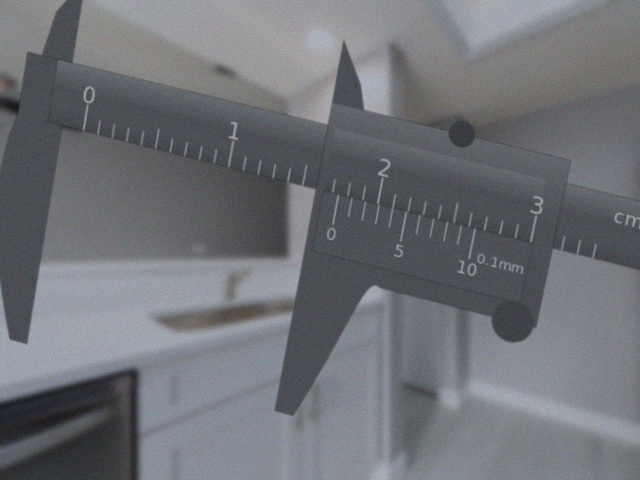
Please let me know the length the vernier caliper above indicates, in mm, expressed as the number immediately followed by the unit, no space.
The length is 17.4mm
